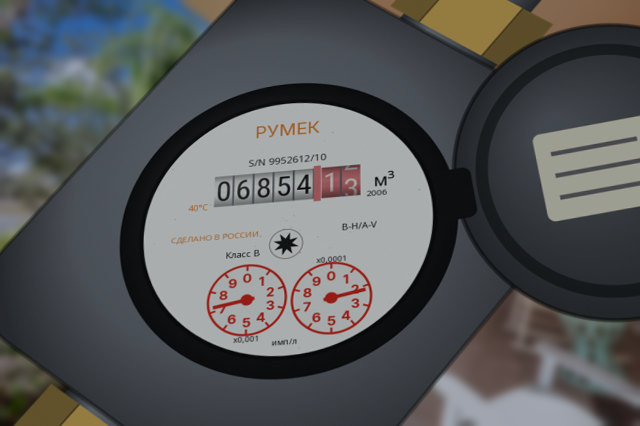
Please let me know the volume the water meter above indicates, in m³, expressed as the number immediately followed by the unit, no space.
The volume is 6854.1272m³
